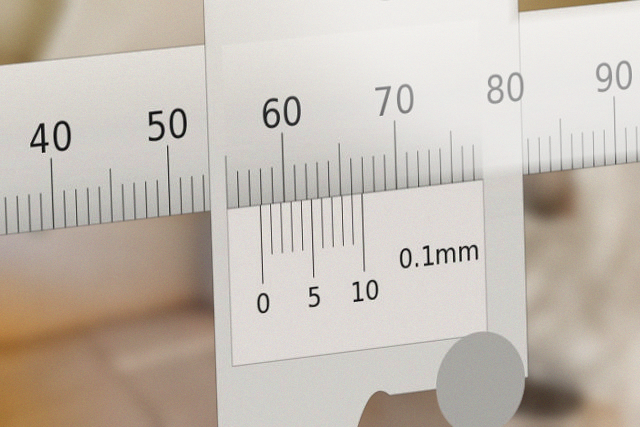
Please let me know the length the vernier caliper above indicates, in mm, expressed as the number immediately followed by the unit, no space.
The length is 57.9mm
